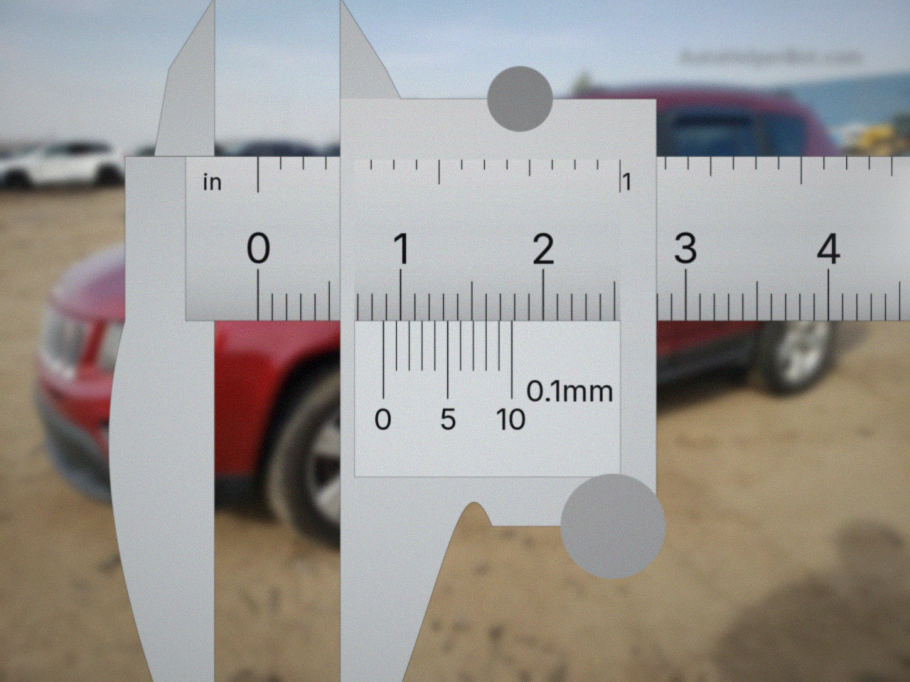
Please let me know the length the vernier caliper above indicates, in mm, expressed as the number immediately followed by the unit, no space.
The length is 8.8mm
